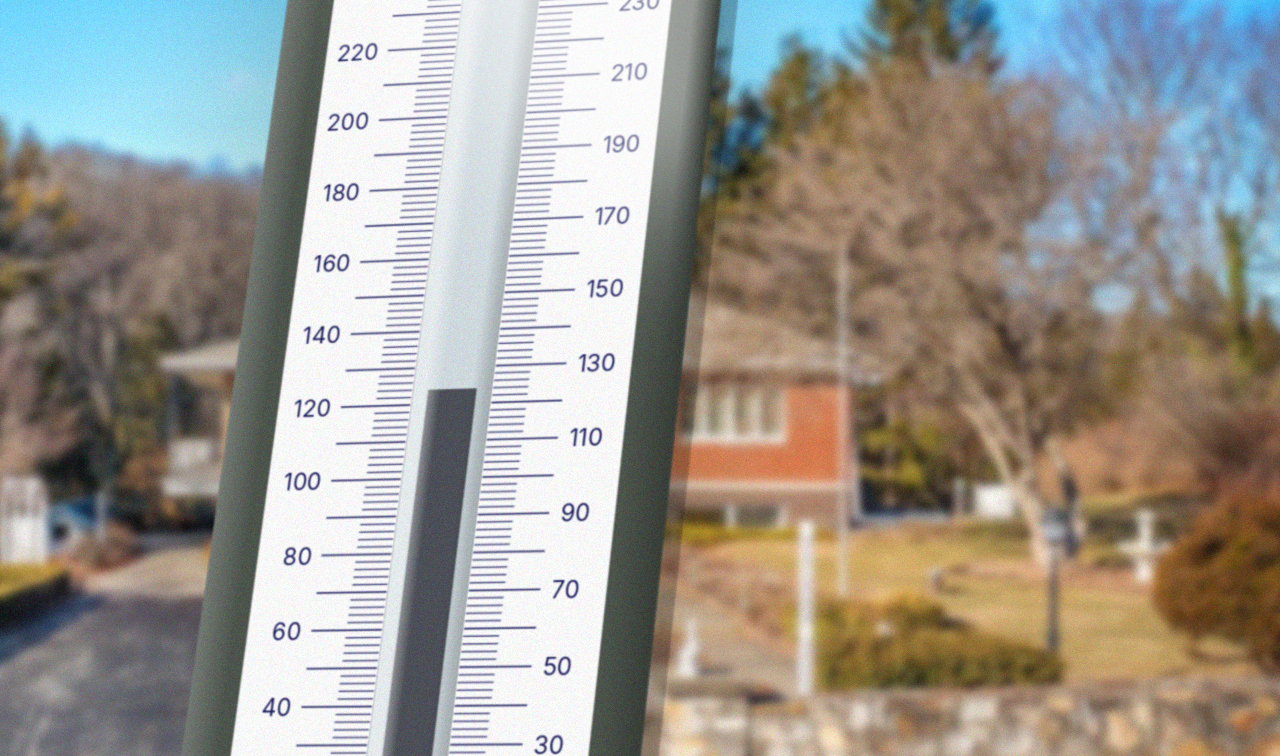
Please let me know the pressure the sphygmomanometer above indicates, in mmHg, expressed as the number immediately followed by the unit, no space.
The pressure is 124mmHg
